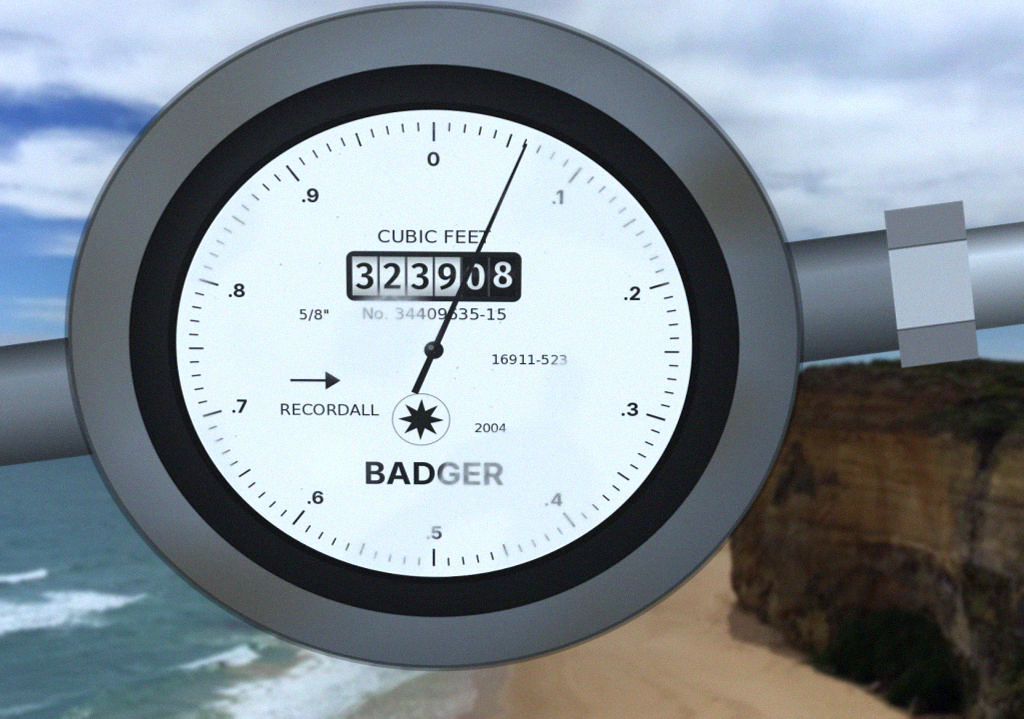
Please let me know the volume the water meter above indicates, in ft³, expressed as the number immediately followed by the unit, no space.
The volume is 323908.06ft³
